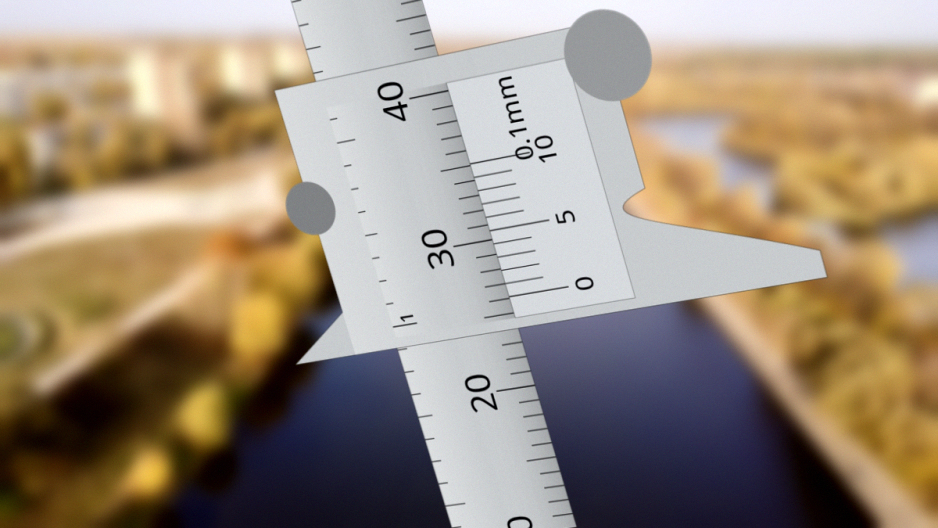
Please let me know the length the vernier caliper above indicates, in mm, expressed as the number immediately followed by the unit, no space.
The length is 26.1mm
